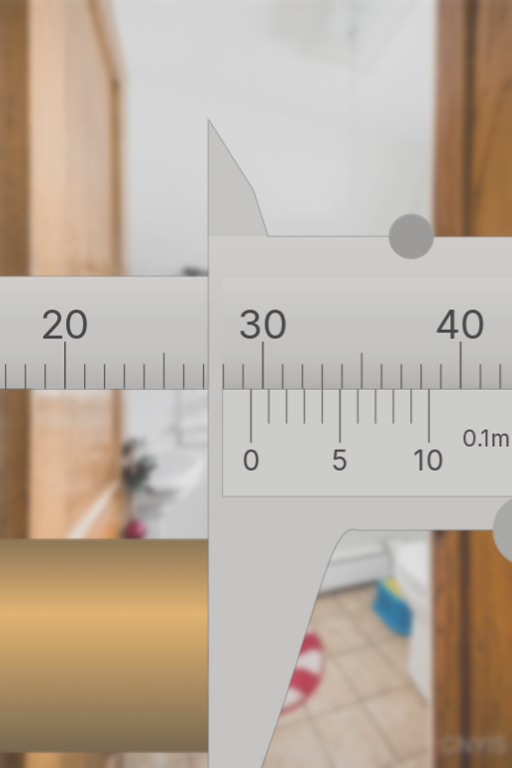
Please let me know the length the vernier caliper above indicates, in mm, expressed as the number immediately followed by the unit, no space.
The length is 29.4mm
